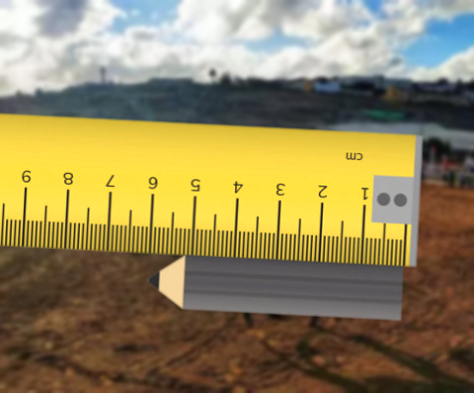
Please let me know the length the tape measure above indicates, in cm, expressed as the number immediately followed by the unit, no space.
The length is 6cm
